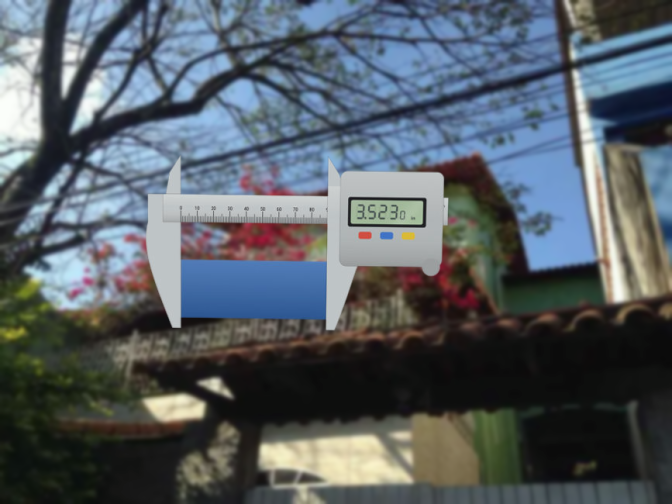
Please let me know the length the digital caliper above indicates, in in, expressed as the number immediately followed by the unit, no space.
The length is 3.5230in
